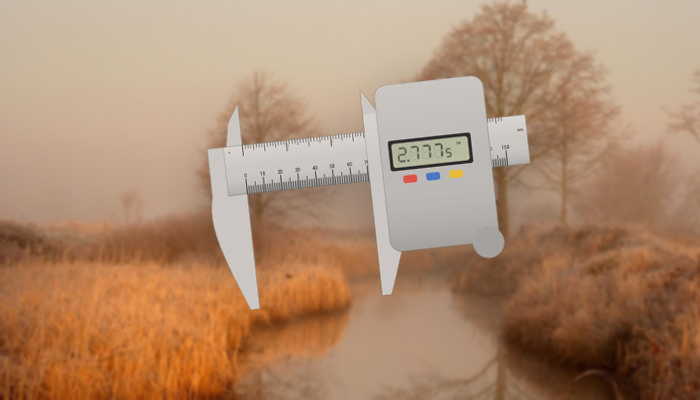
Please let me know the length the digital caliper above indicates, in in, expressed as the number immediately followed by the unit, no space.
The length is 2.7775in
